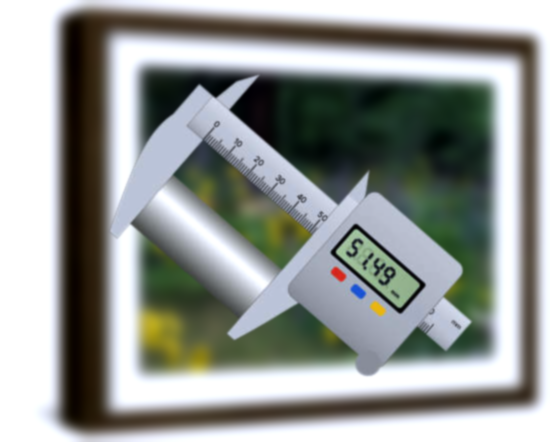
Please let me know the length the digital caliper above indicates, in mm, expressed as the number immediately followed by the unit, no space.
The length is 51.49mm
